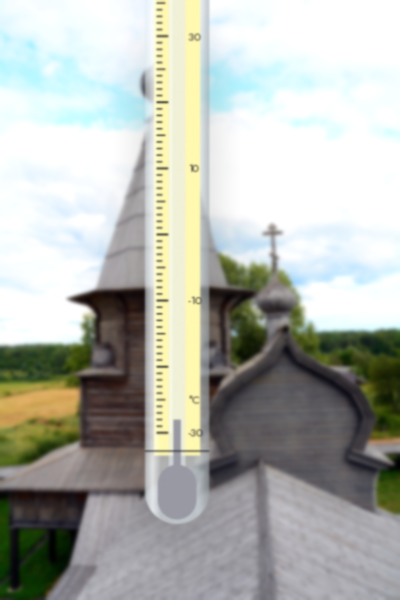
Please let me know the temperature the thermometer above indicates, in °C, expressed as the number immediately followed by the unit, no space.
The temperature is -28°C
